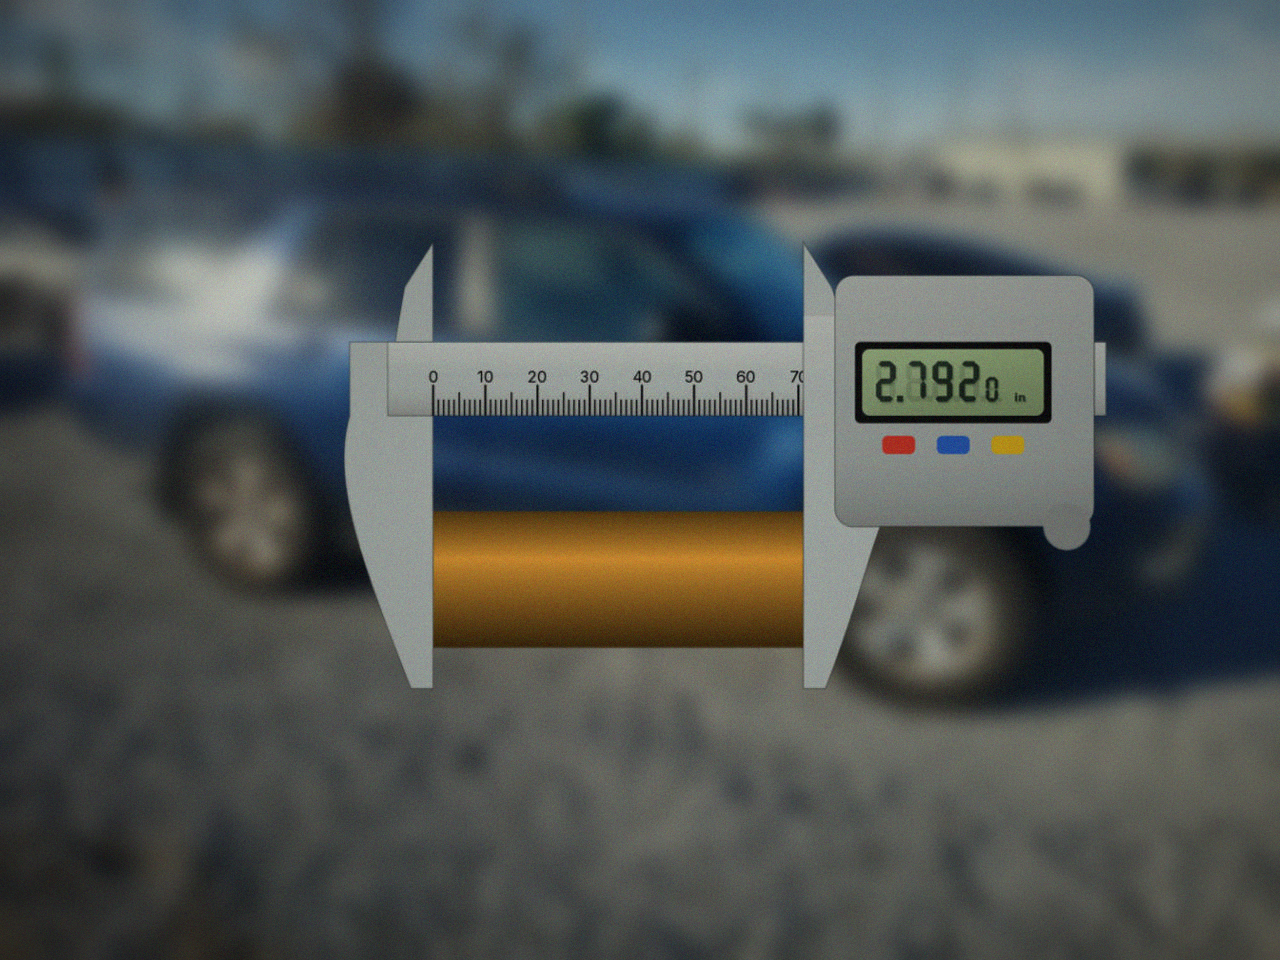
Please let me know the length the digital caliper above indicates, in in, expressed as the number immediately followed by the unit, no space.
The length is 2.7920in
